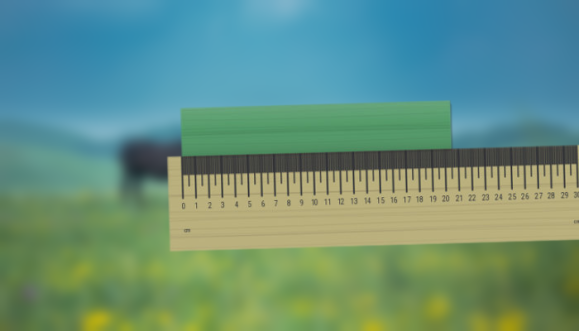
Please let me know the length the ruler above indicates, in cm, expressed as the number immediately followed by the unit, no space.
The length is 20.5cm
